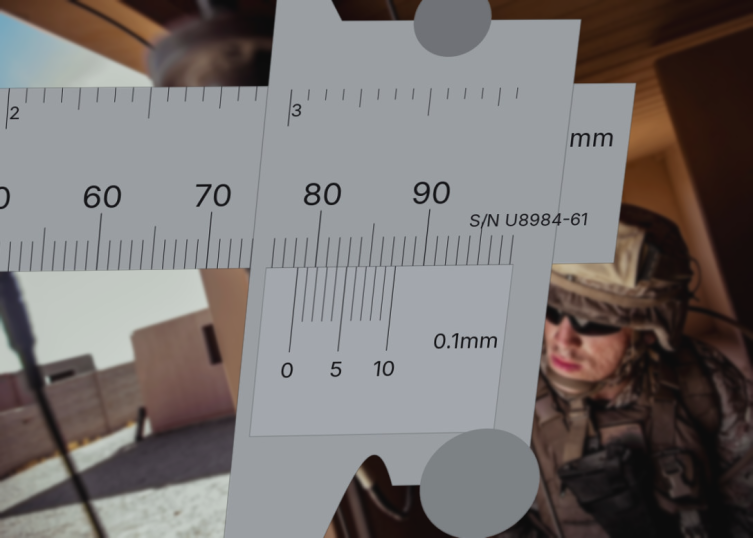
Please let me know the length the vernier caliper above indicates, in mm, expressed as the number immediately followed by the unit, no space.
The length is 78.4mm
